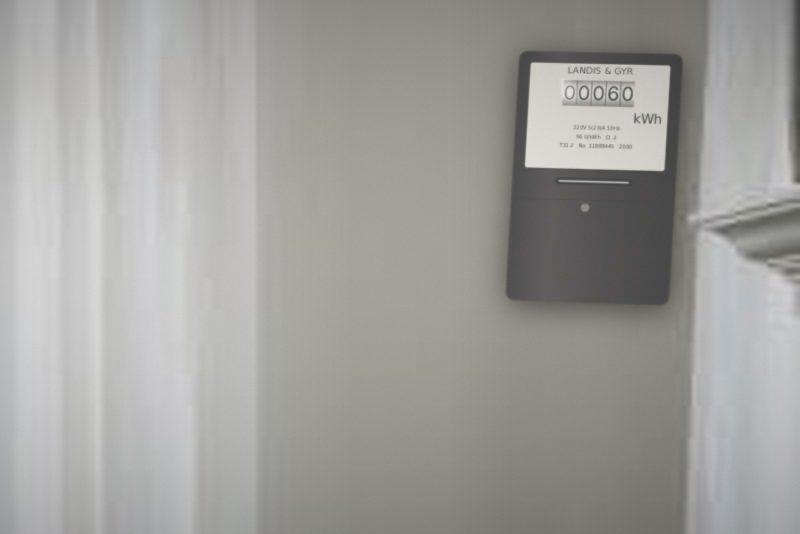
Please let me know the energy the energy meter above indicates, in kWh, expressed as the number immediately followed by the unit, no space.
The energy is 60kWh
